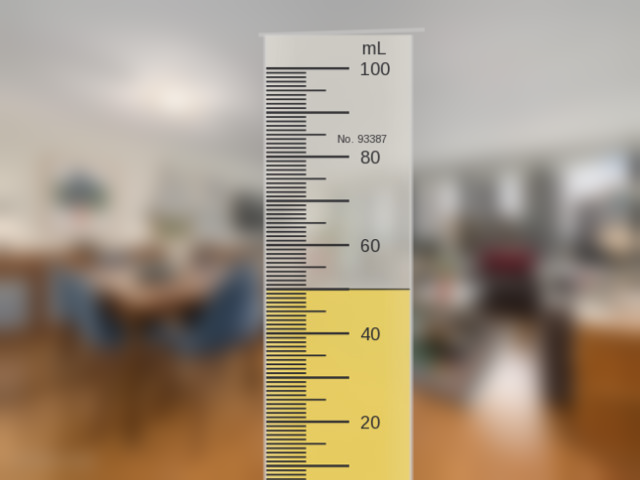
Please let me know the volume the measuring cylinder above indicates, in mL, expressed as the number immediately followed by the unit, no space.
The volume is 50mL
